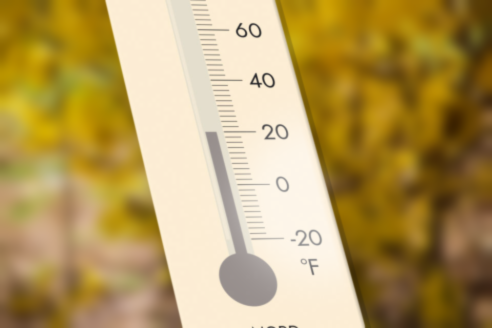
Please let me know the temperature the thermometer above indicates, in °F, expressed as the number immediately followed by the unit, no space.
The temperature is 20°F
